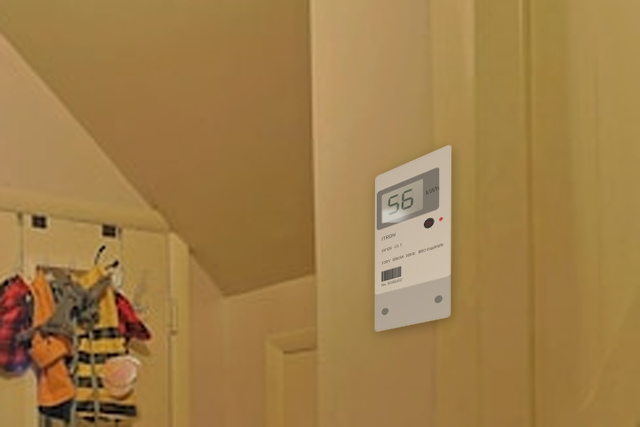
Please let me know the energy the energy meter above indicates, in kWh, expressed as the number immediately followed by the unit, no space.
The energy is 56kWh
